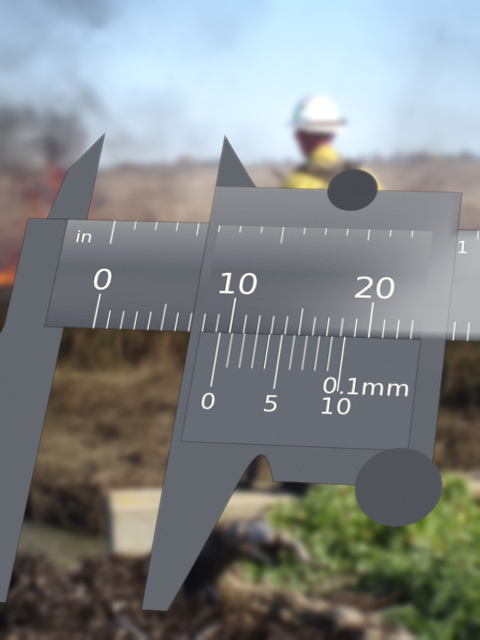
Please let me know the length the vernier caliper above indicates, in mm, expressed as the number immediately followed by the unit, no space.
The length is 9.3mm
